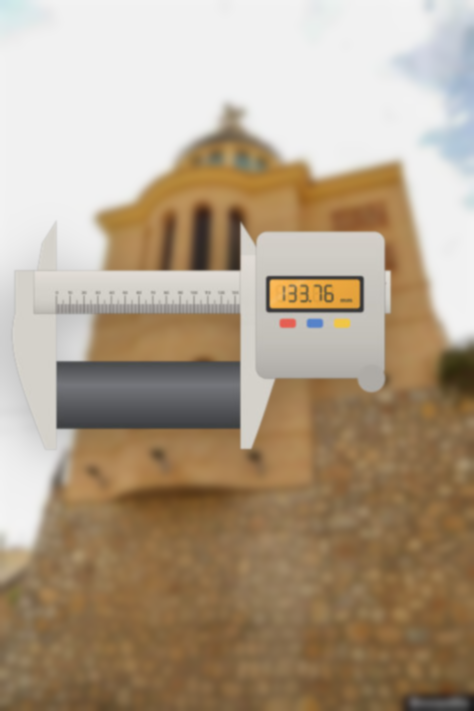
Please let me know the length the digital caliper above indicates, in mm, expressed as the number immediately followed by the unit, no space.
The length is 133.76mm
